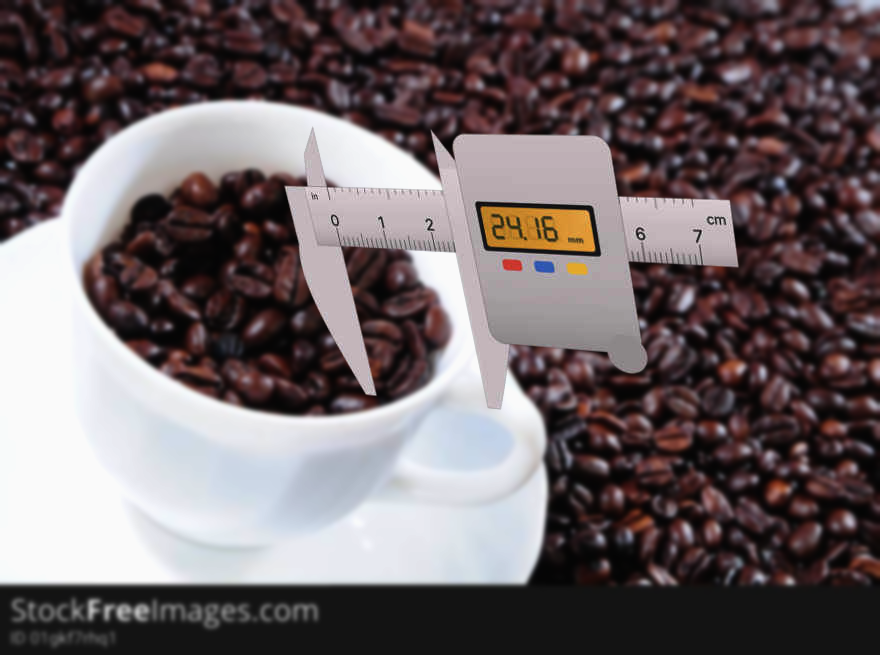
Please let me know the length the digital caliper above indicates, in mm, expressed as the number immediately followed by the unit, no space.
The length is 24.16mm
